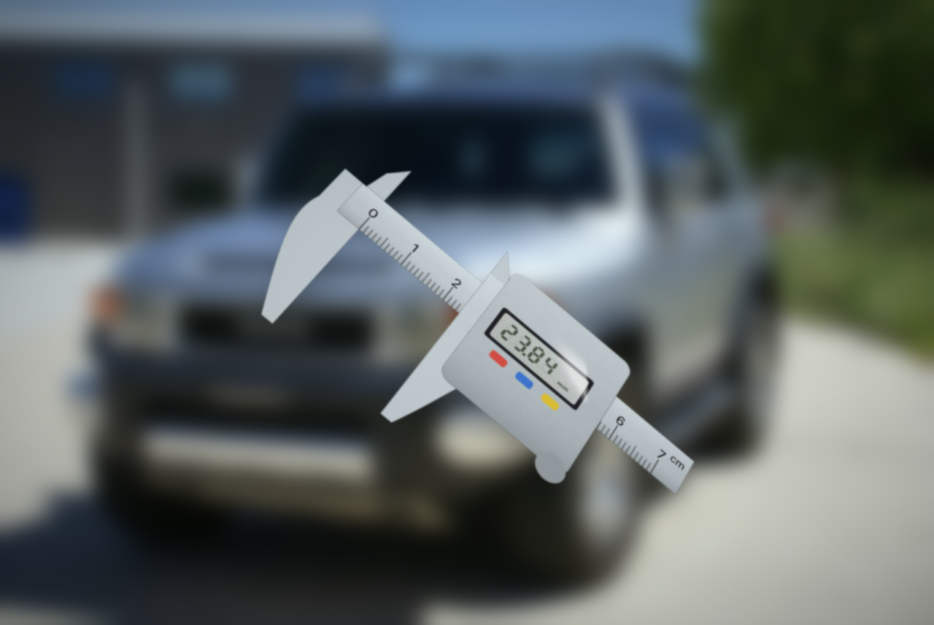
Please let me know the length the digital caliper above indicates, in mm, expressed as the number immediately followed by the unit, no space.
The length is 23.84mm
